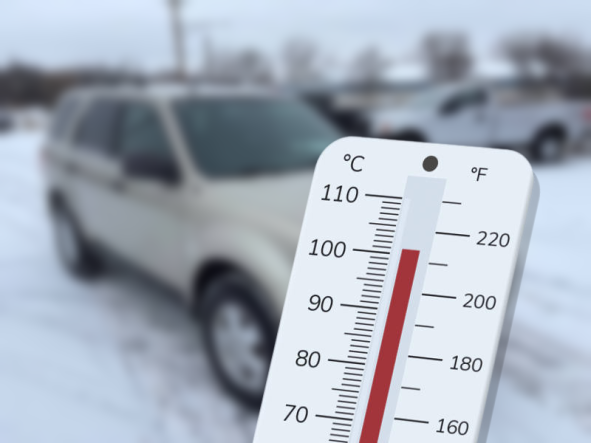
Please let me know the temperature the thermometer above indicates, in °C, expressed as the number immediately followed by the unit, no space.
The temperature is 101°C
